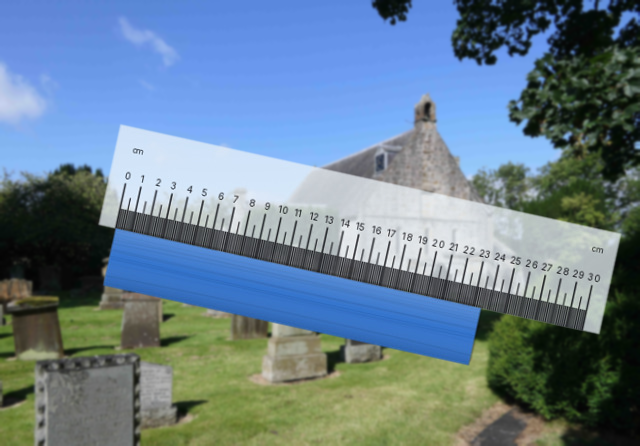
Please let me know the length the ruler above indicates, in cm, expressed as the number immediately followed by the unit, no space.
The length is 23.5cm
